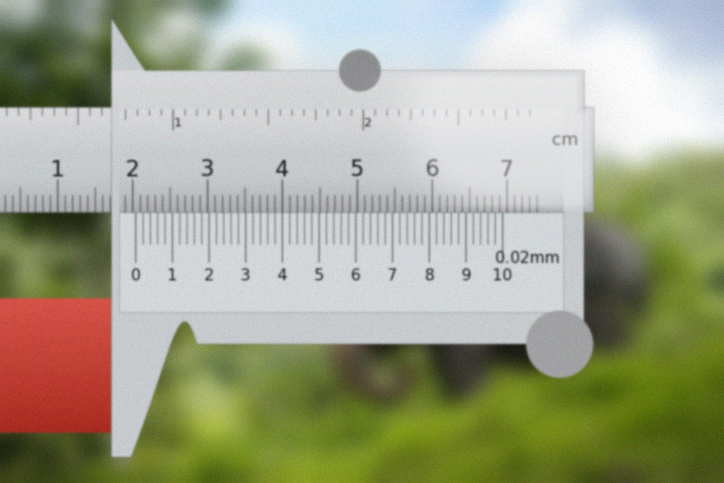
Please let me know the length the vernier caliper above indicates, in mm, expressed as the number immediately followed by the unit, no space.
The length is 20.4mm
